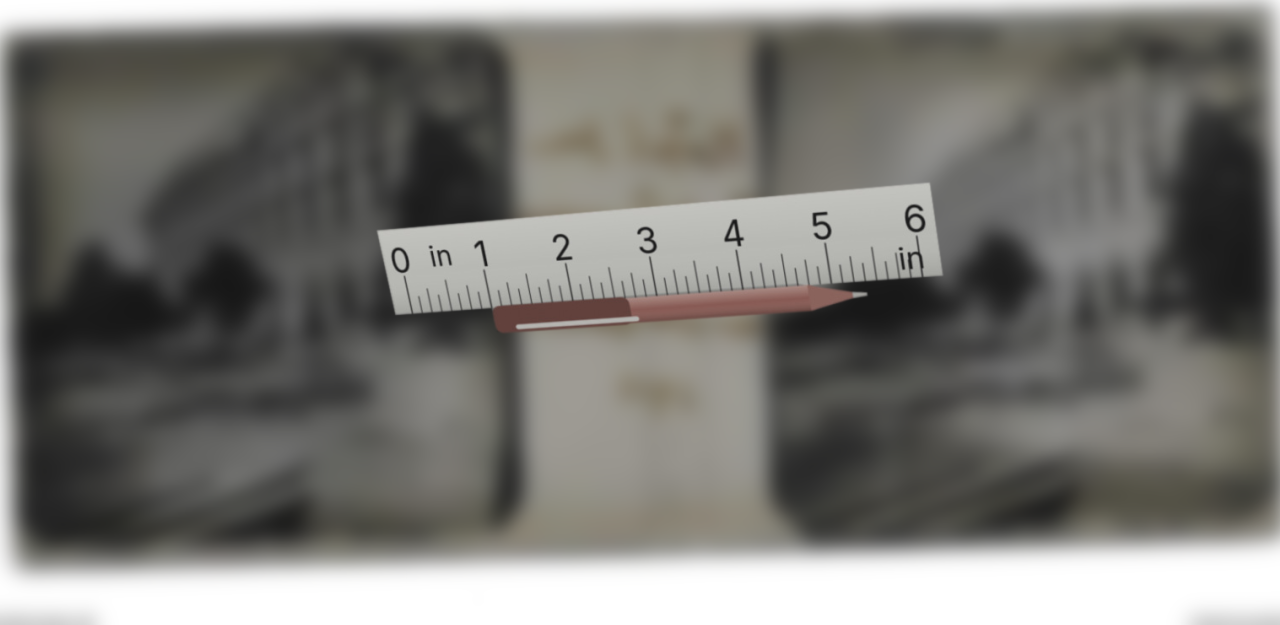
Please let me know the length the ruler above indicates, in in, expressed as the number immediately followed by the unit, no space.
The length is 4.375in
